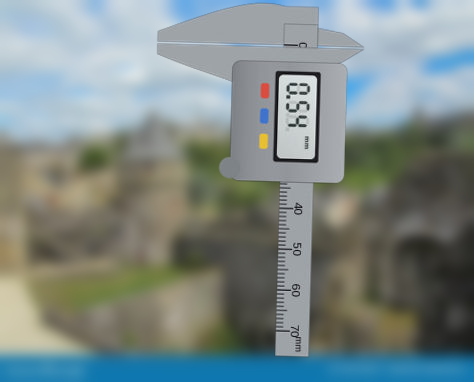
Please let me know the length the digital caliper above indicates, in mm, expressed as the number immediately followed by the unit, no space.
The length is 0.54mm
